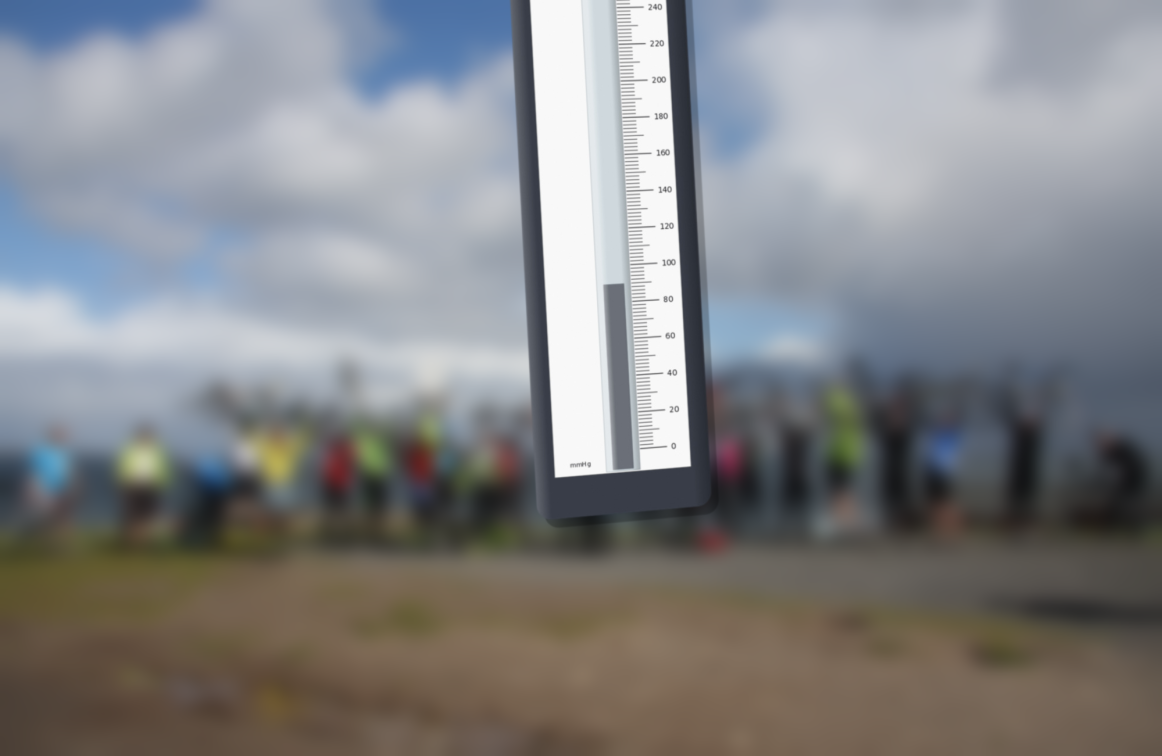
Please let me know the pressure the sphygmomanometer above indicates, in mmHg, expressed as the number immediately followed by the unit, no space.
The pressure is 90mmHg
